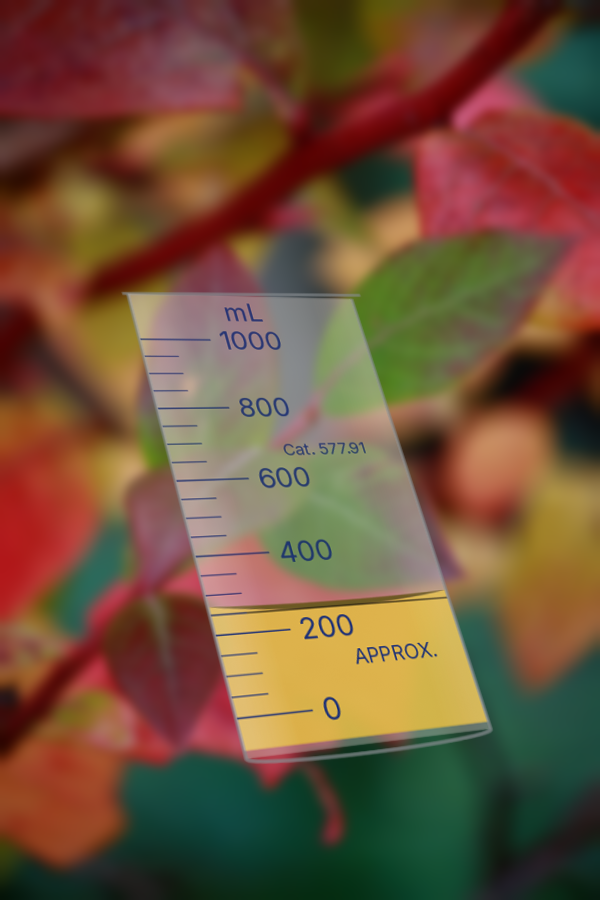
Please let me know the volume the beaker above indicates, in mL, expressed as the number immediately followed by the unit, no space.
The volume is 250mL
